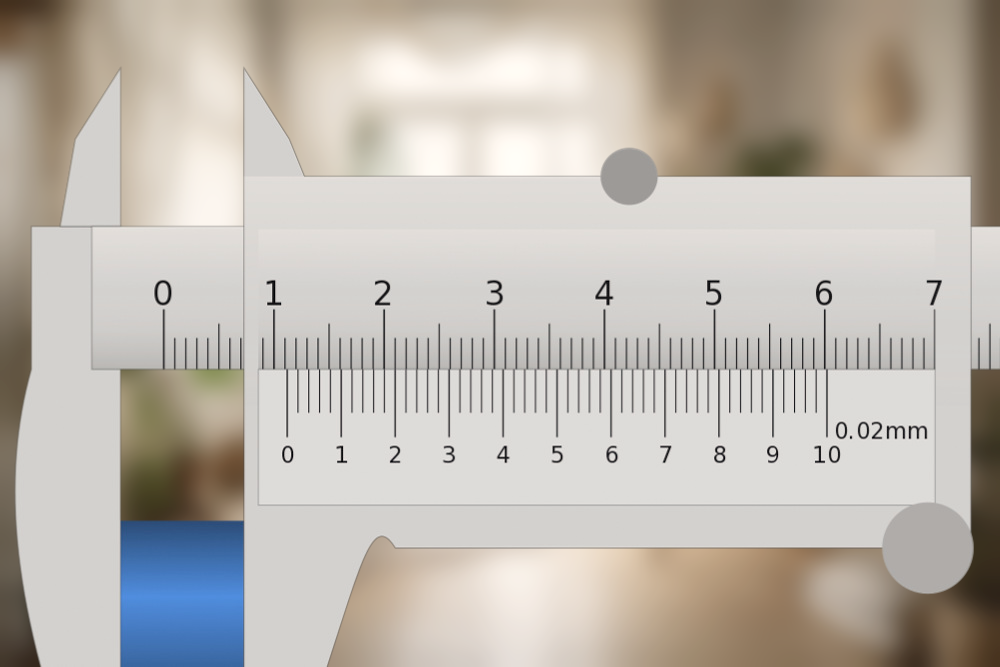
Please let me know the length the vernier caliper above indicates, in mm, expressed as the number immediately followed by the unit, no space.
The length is 11.2mm
